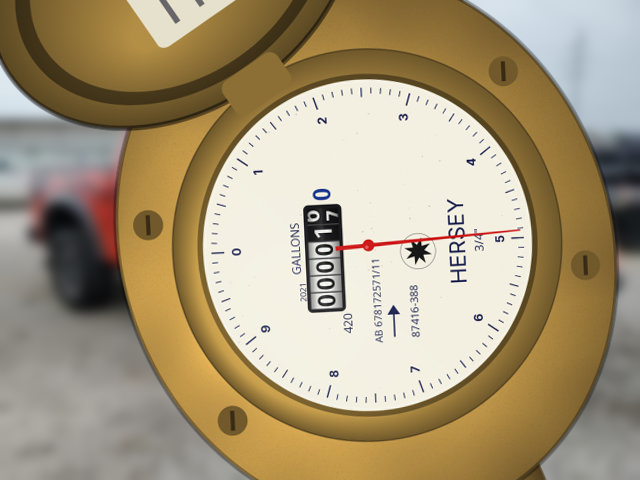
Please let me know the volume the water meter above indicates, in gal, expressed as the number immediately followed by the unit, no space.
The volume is 164.9gal
